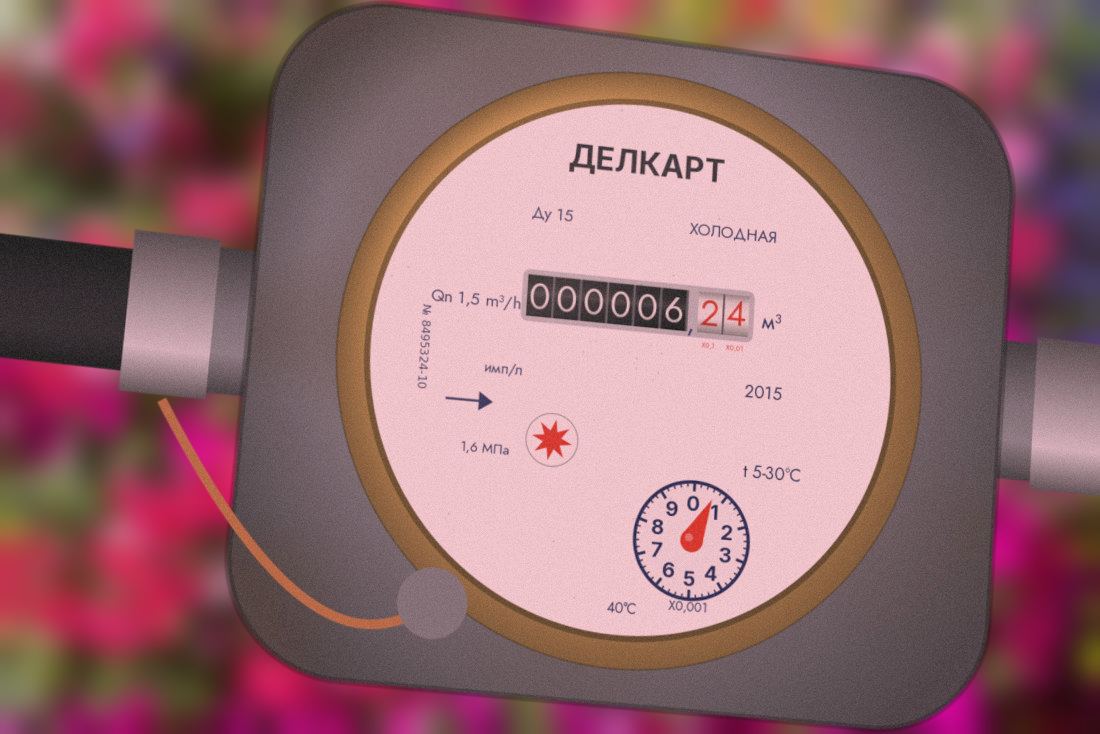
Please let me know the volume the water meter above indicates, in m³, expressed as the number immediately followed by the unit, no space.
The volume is 6.240m³
